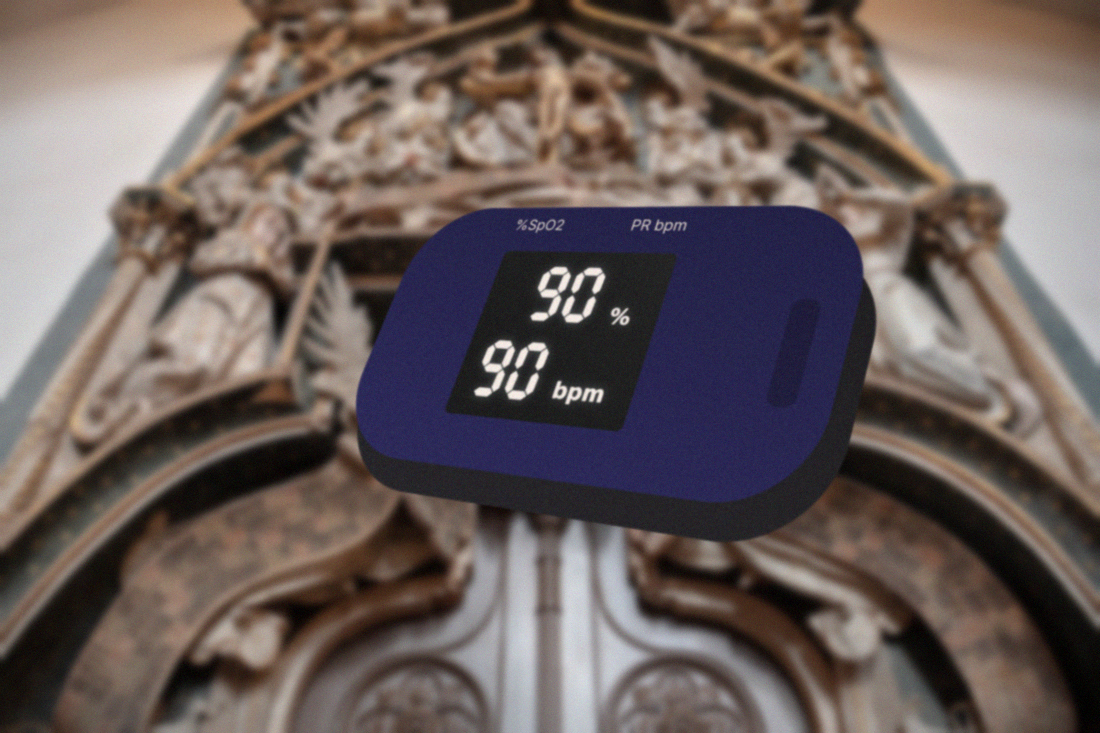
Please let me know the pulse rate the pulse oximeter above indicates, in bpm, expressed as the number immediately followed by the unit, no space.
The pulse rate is 90bpm
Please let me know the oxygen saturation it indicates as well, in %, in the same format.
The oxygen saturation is 90%
